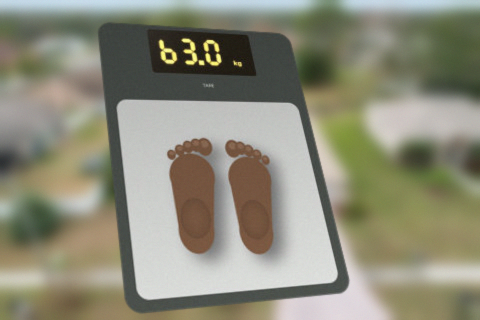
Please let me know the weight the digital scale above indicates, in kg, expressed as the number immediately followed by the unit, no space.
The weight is 63.0kg
